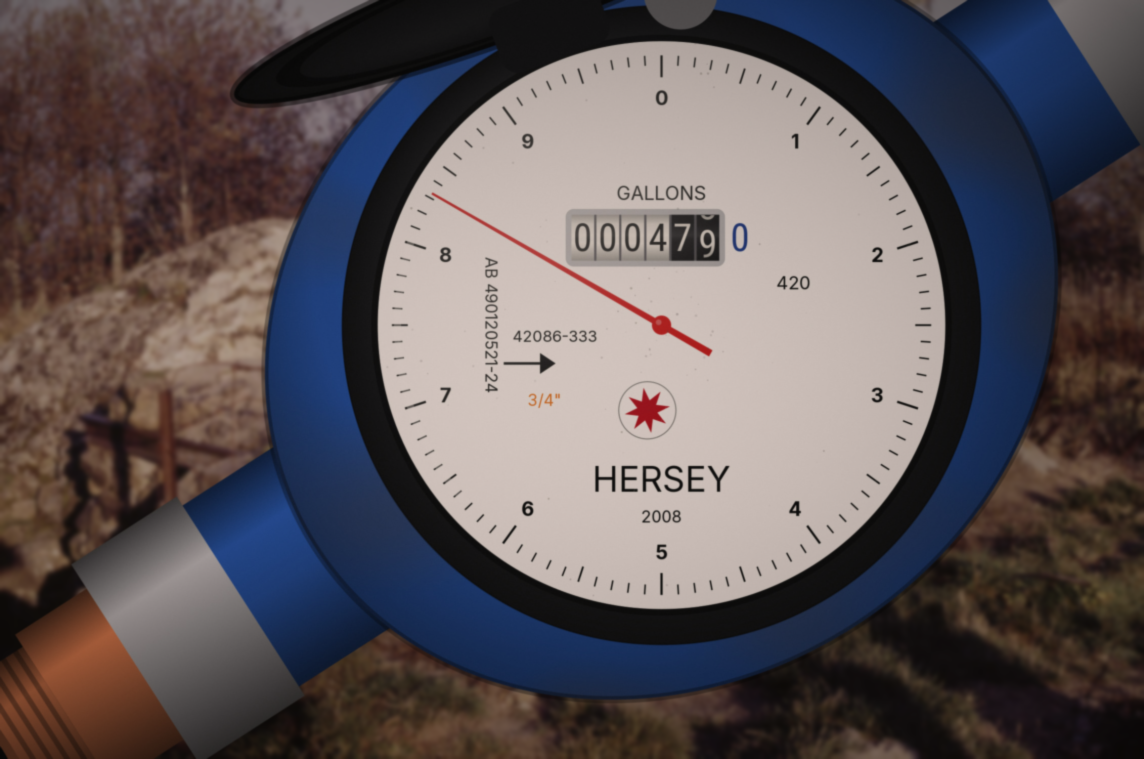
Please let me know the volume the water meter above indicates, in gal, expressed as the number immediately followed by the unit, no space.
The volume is 4788.3gal
